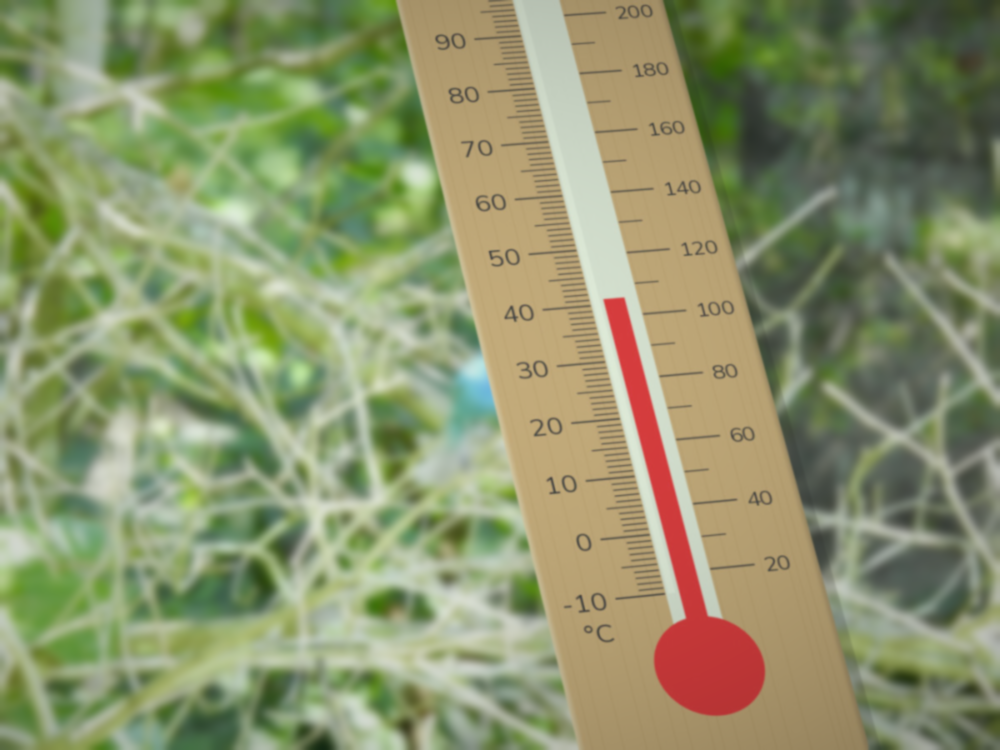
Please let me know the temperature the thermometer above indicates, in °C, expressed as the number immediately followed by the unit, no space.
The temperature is 41°C
